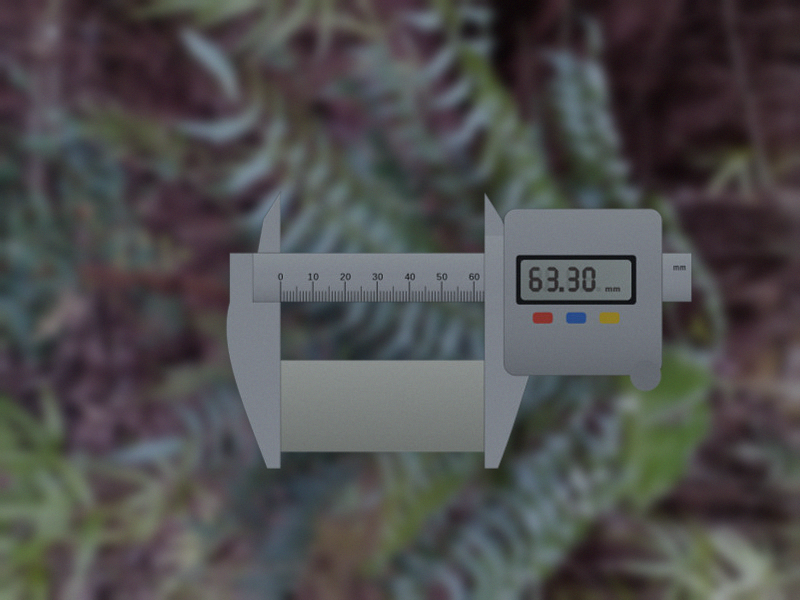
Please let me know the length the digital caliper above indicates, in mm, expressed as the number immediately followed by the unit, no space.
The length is 63.30mm
